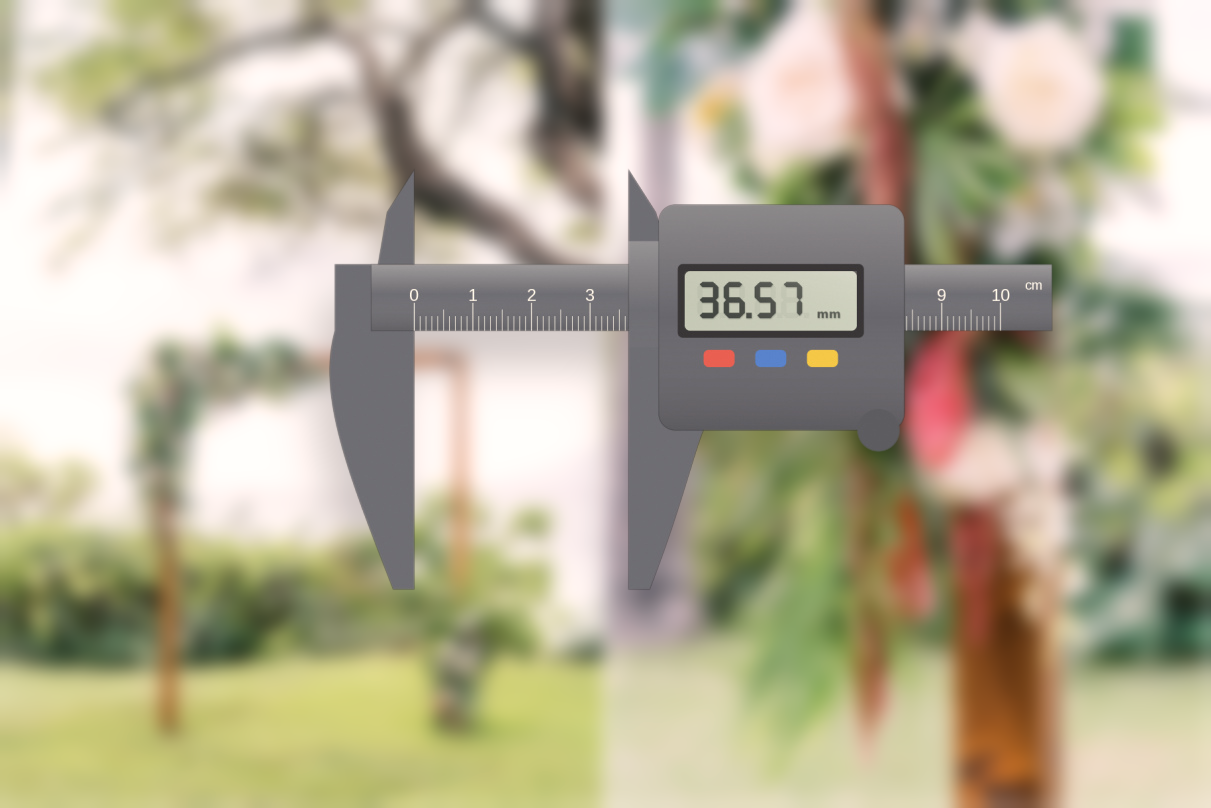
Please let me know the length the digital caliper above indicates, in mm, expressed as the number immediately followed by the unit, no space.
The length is 36.57mm
